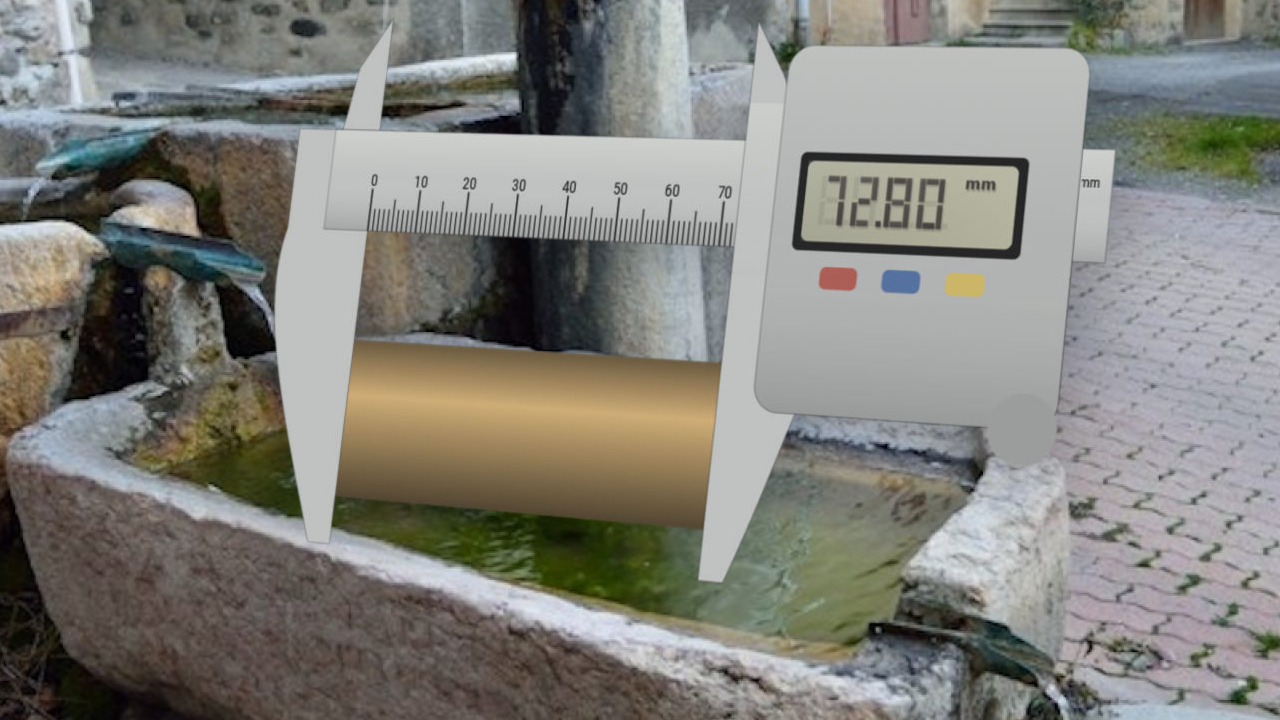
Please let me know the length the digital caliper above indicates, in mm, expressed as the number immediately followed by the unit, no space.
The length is 72.80mm
